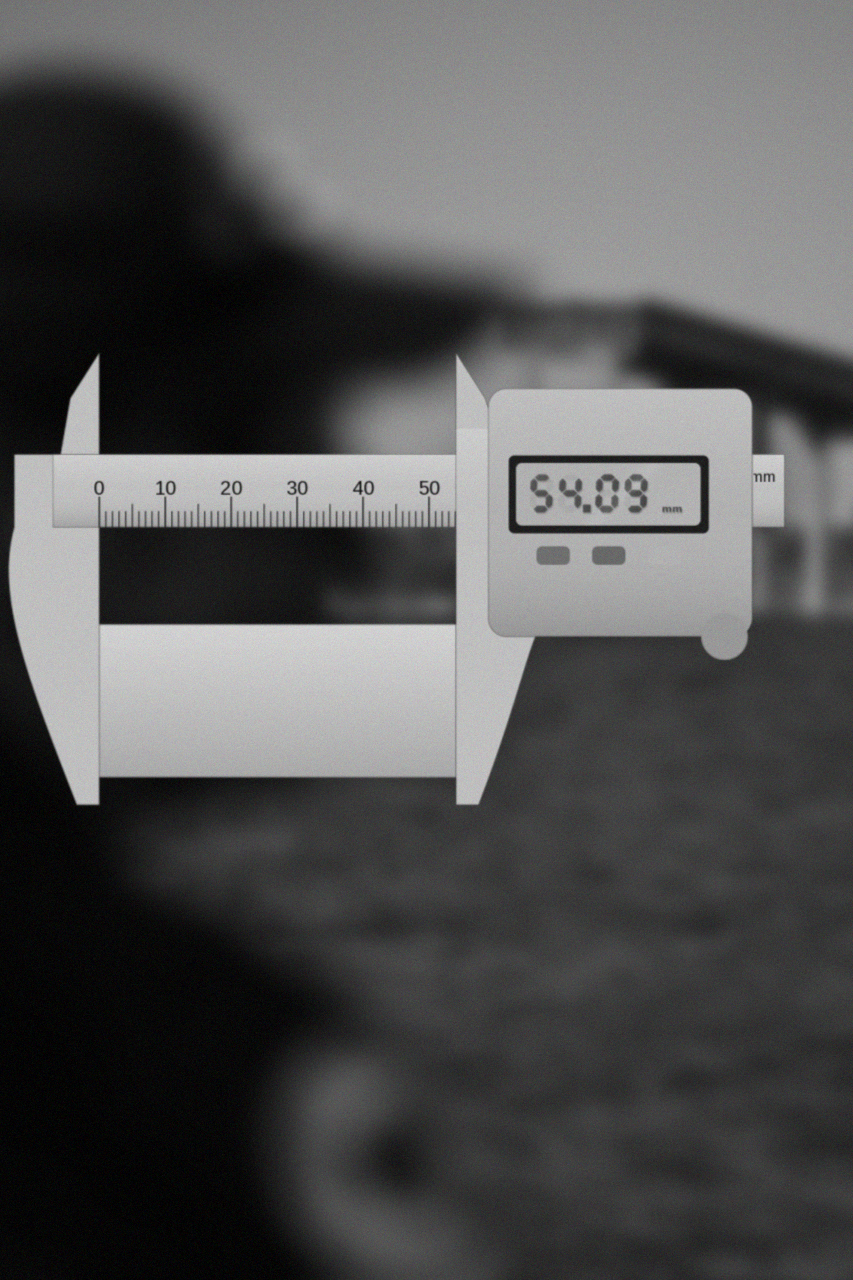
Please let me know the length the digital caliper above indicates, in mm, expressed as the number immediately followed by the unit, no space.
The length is 54.09mm
